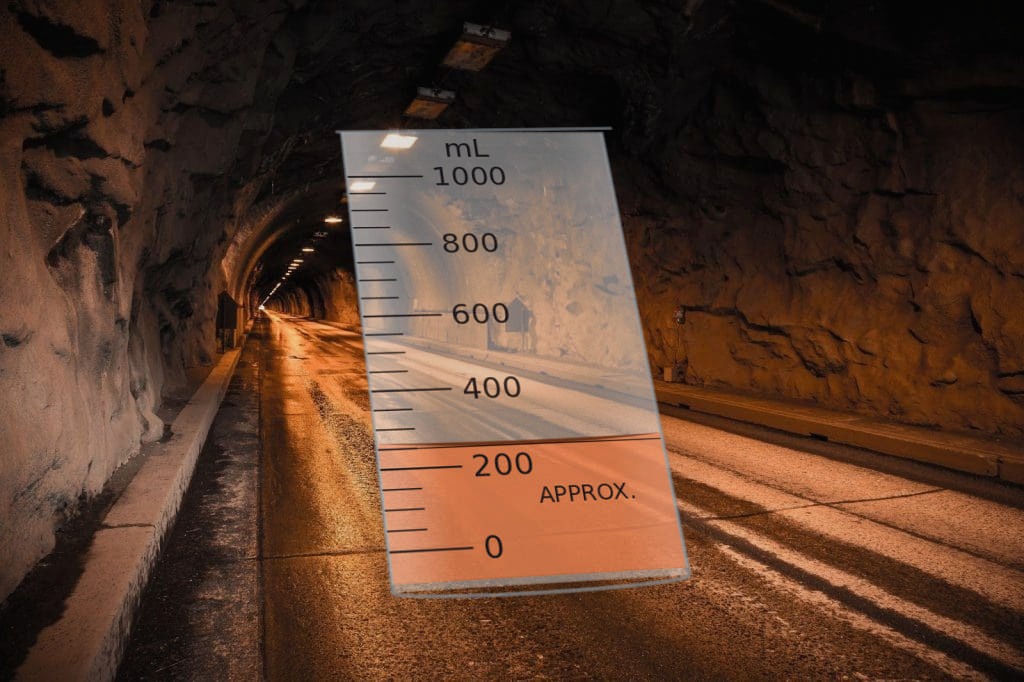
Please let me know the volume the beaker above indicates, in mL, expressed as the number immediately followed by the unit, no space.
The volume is 250mL
